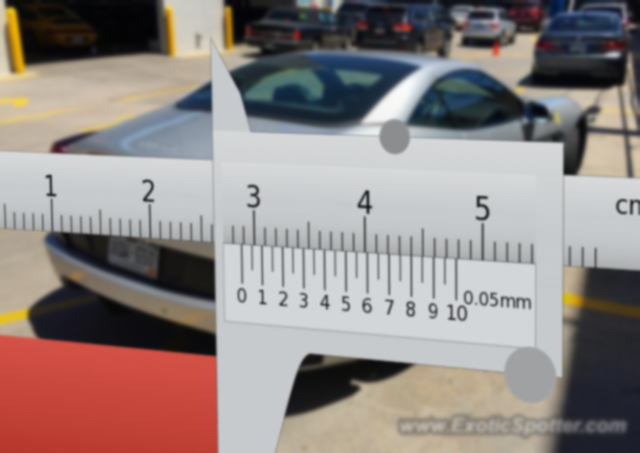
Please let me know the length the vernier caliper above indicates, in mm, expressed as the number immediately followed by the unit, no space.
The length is 28.8mm
